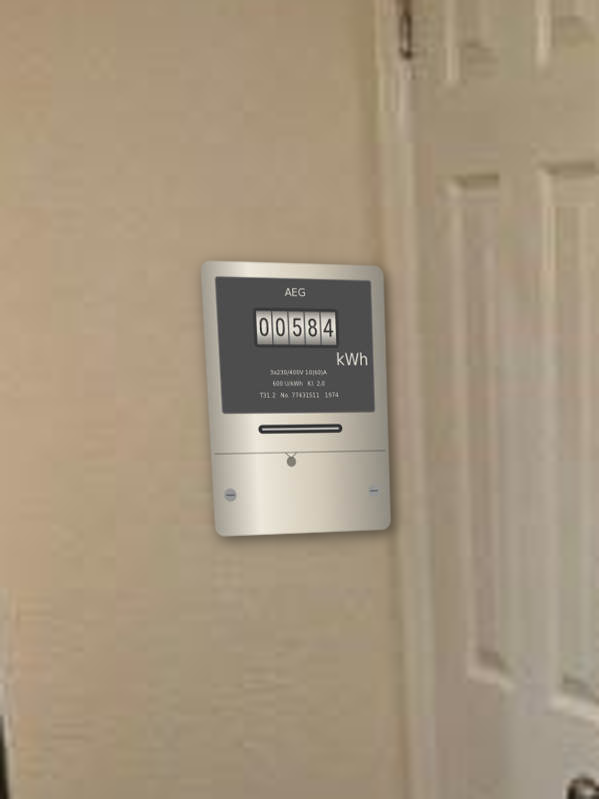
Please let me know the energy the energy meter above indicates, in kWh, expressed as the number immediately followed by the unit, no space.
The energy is 584kWh
